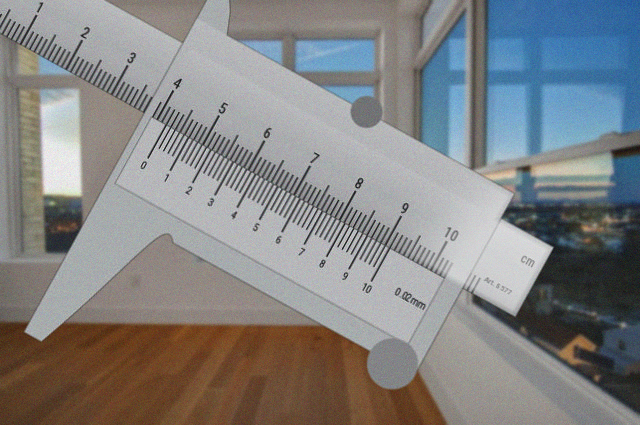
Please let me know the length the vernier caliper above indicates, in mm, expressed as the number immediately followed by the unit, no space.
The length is 42.0mm
